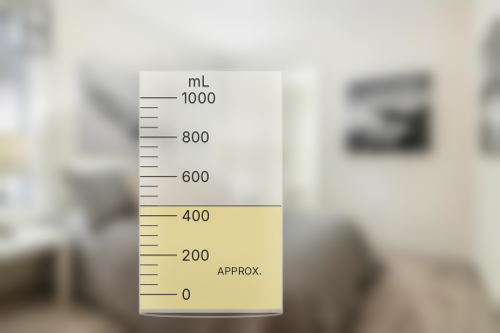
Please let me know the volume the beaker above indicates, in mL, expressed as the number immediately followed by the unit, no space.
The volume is 450mL
